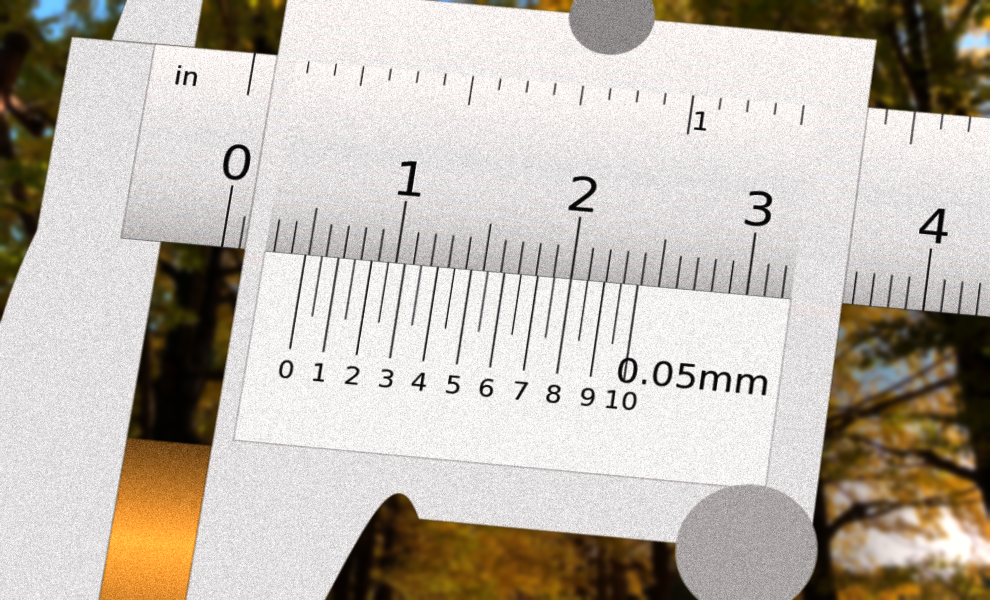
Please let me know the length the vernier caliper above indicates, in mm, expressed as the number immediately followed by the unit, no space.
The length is 4.8mm
